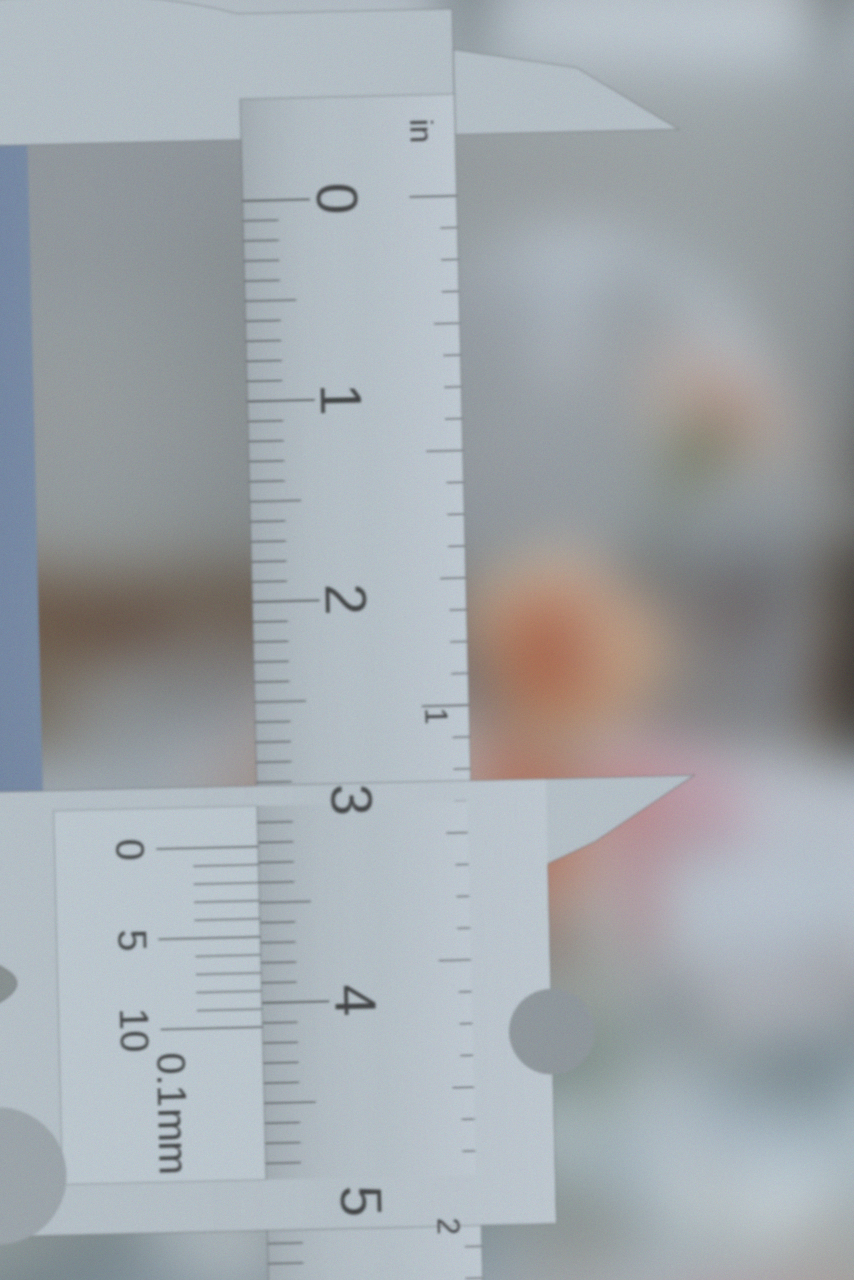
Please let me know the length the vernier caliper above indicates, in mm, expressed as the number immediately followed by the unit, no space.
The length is 32.2mm
